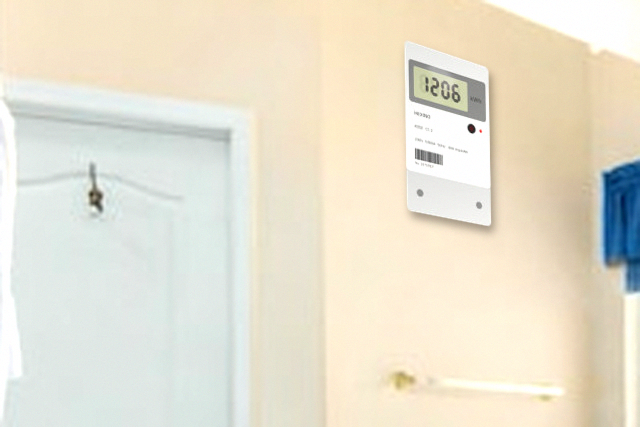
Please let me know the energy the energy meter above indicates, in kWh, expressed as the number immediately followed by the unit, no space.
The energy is 1206kWh
